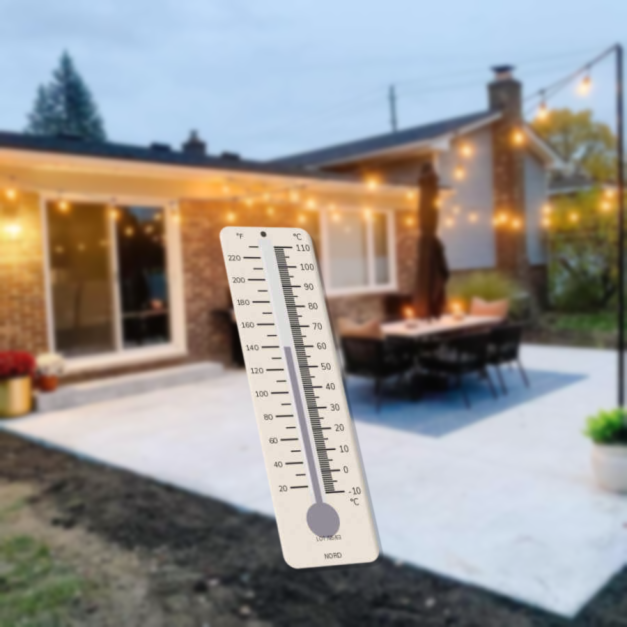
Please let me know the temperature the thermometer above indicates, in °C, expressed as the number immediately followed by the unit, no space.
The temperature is 60°C
